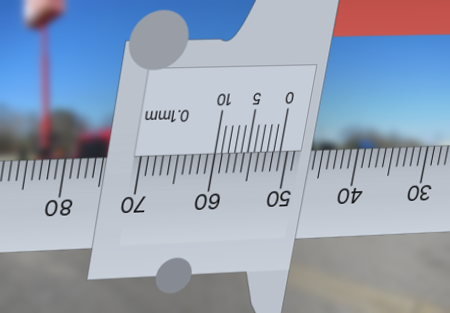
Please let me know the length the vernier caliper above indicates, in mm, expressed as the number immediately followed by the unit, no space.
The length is 51.0mm
